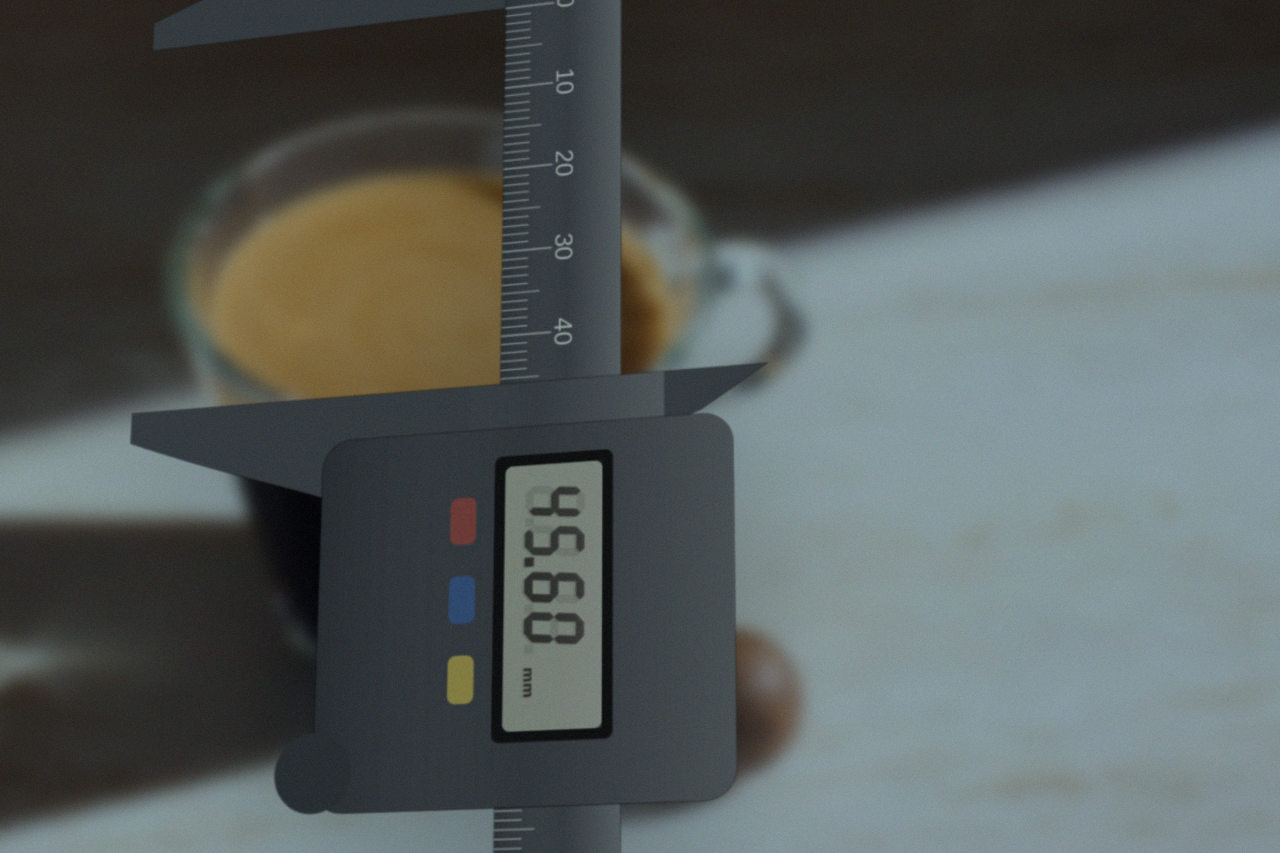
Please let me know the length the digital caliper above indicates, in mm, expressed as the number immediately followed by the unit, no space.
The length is 45.60mm
